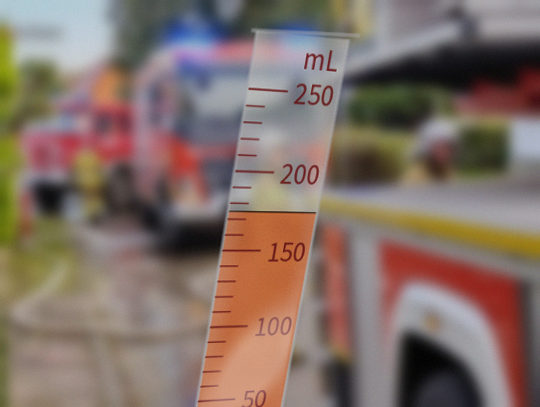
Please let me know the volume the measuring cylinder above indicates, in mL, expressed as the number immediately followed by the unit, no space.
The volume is 175mL
